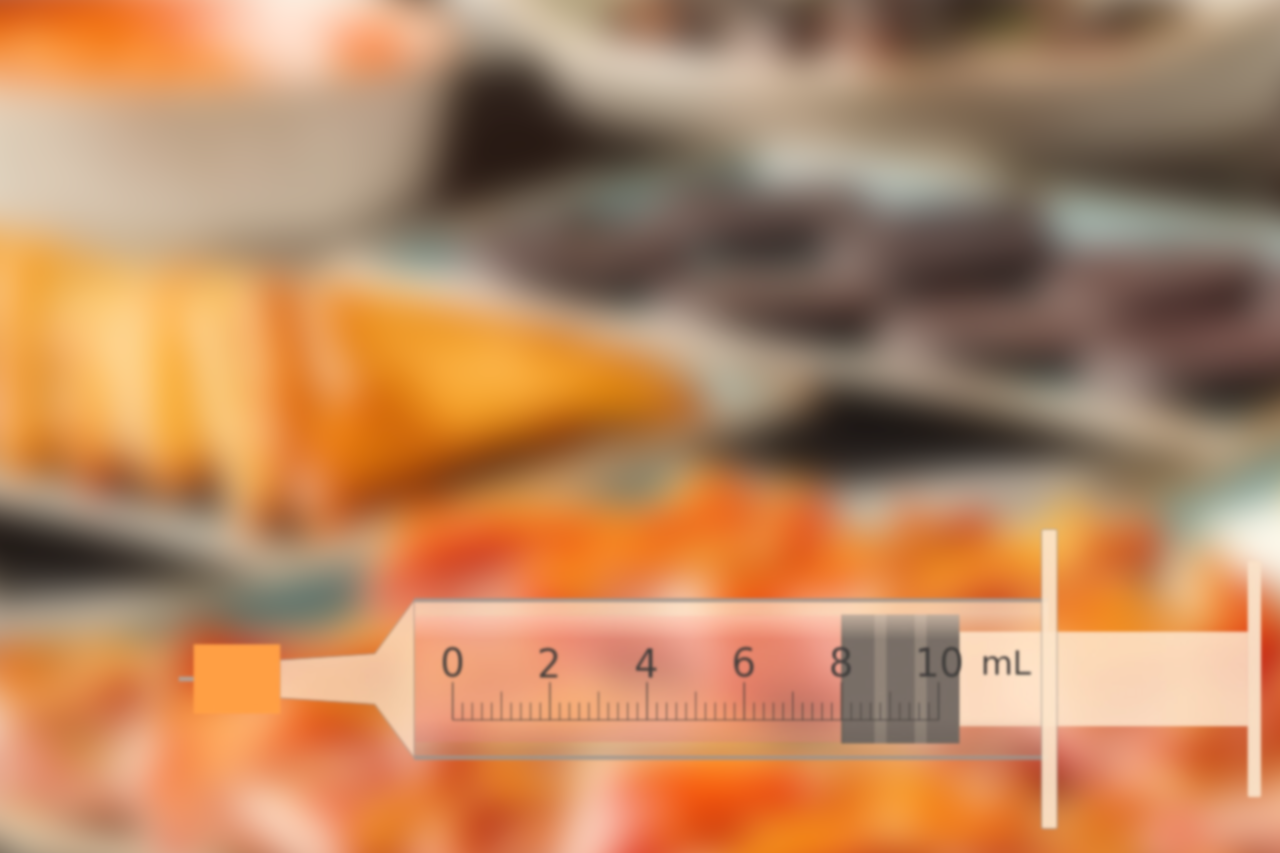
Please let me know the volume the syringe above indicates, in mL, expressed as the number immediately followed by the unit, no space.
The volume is 8mL
